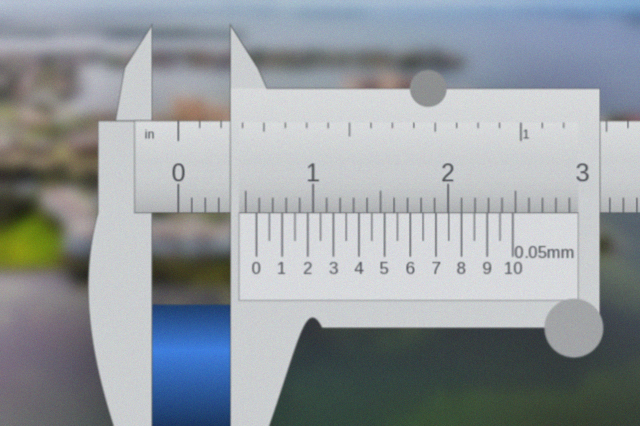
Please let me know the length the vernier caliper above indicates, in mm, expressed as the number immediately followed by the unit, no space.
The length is 5.8mm
